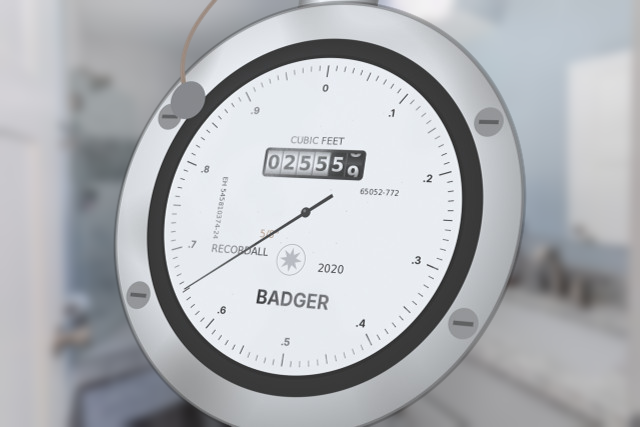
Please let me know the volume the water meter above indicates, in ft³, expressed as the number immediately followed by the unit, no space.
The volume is 25558.65ft³
